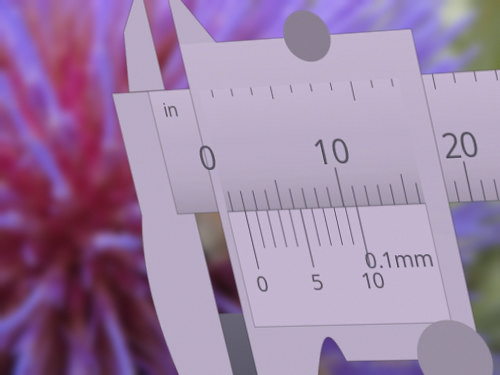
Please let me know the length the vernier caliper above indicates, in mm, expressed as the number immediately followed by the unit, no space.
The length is 2.0mm
